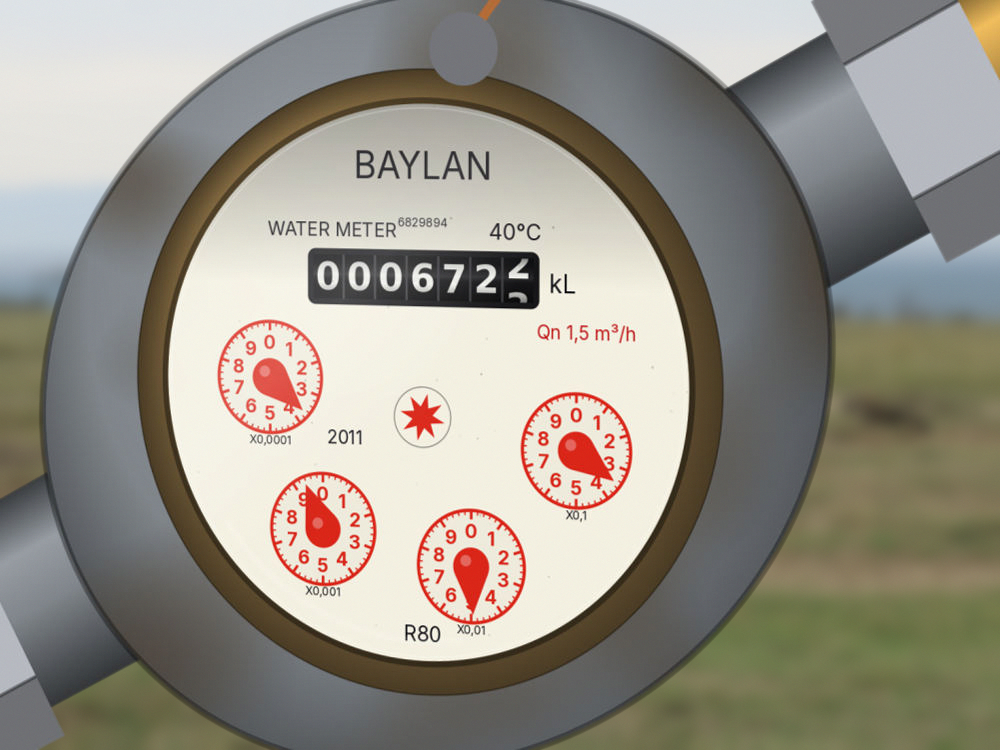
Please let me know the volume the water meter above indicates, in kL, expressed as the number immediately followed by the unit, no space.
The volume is 6722.3493kL
